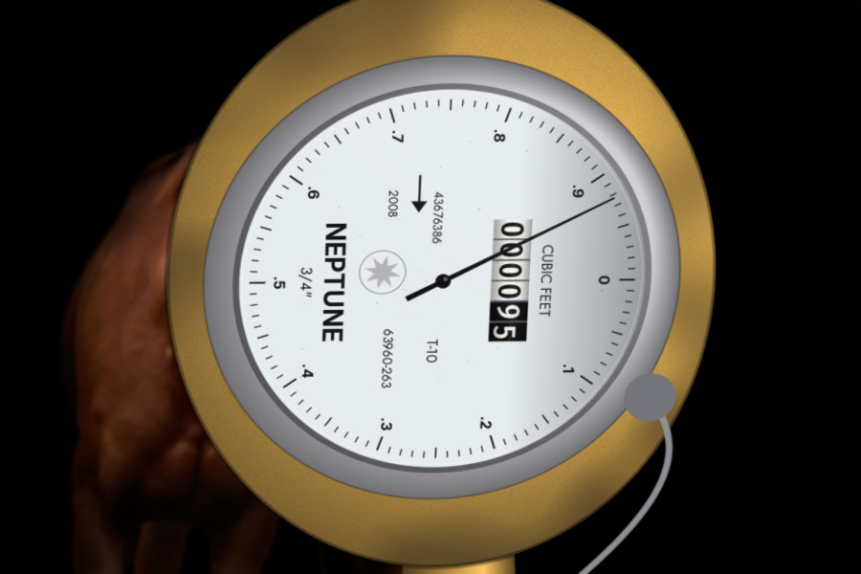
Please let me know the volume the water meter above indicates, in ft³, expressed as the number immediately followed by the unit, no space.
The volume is 94.92ft³
